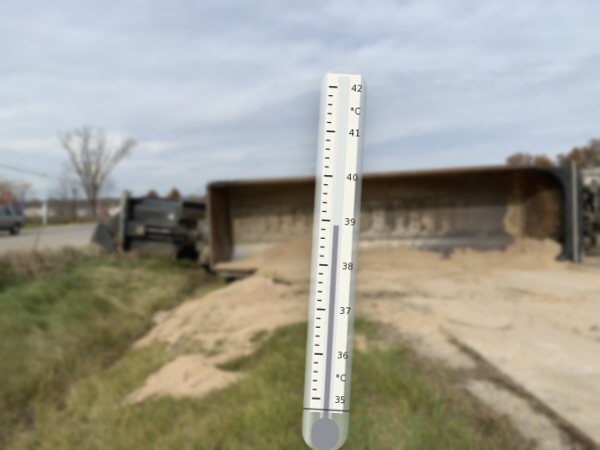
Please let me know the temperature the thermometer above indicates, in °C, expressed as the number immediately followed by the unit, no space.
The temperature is 38.9°C
